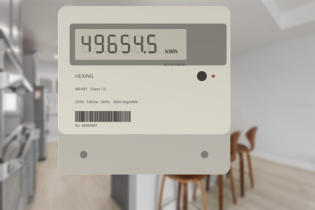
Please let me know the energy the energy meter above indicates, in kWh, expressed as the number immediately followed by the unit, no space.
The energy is 49654.5kWh
